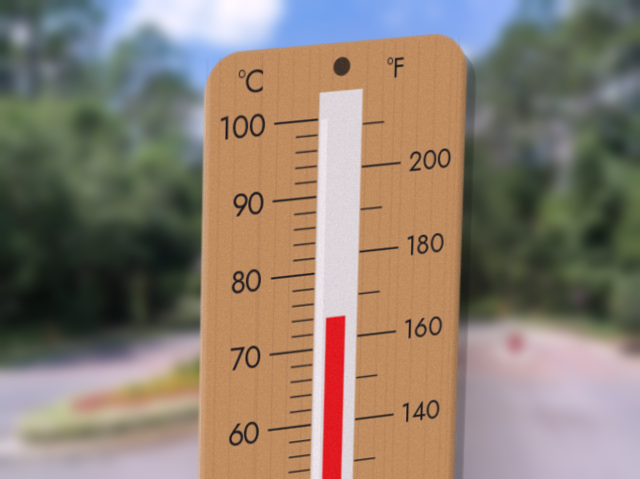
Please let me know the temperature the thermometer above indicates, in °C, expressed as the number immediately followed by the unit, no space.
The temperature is 74°C
